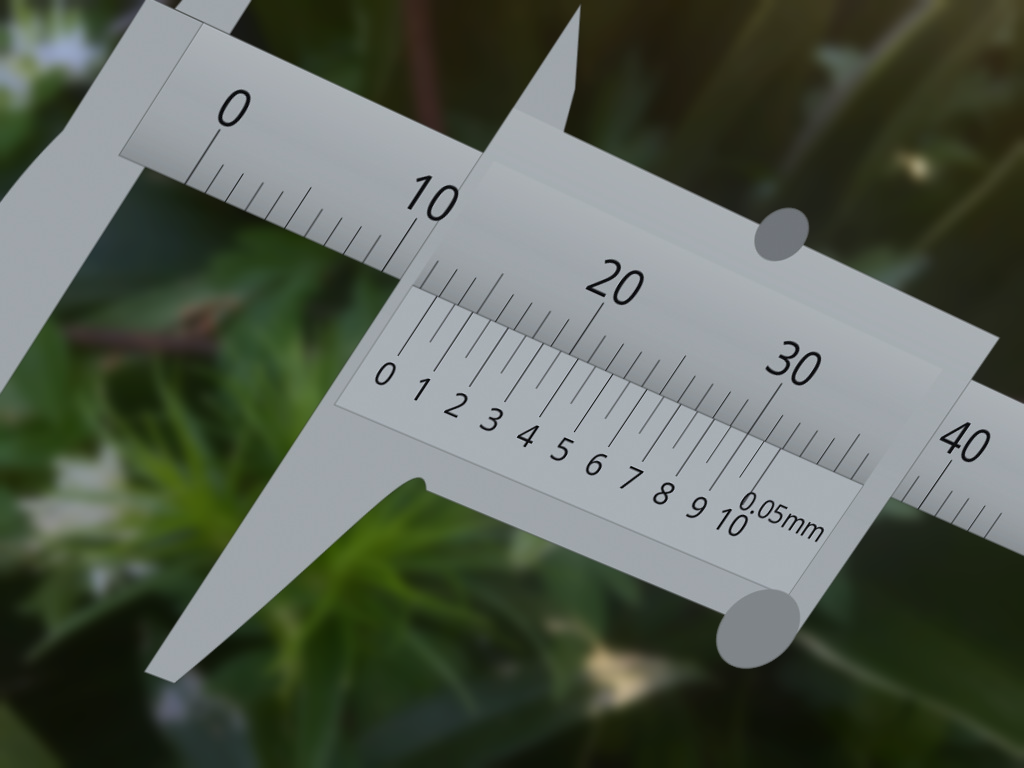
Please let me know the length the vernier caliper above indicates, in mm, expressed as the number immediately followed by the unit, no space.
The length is 12.9mm
